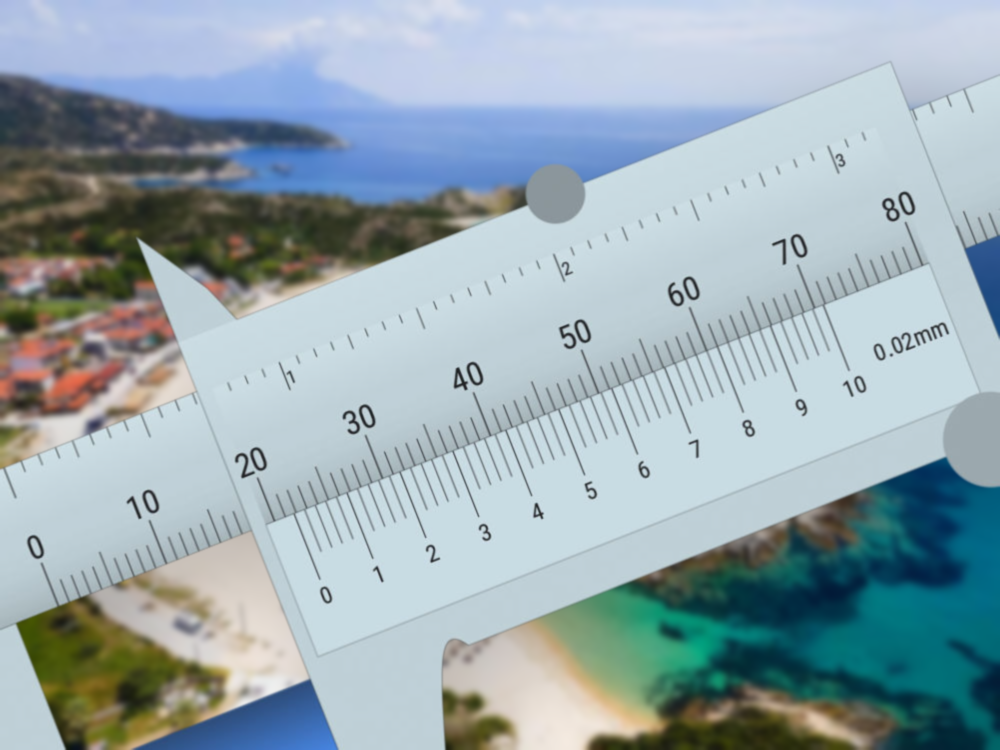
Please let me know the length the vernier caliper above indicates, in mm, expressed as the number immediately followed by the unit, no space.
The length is 21.8mm
